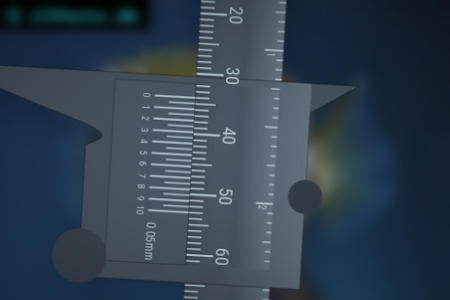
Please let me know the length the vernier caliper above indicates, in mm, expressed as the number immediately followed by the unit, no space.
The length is 34.0mm
